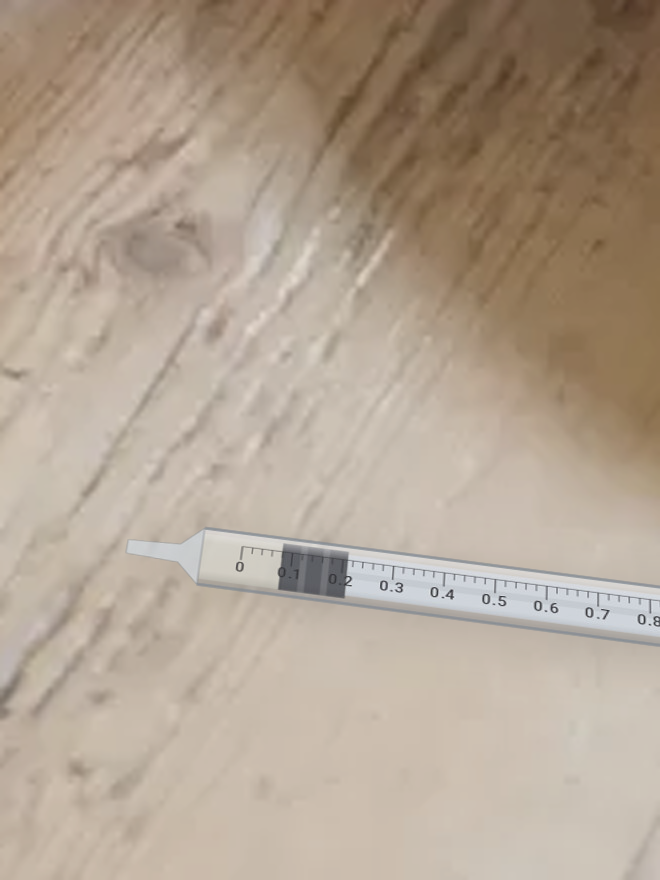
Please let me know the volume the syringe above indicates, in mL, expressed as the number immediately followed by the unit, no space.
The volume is 0.08mL
